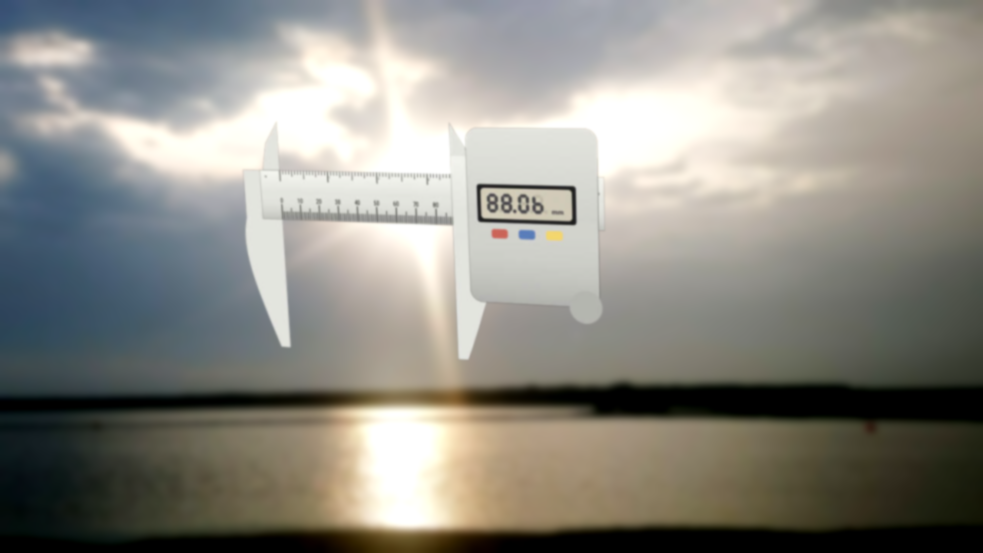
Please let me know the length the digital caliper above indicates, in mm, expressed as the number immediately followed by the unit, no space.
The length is 88.06mm
